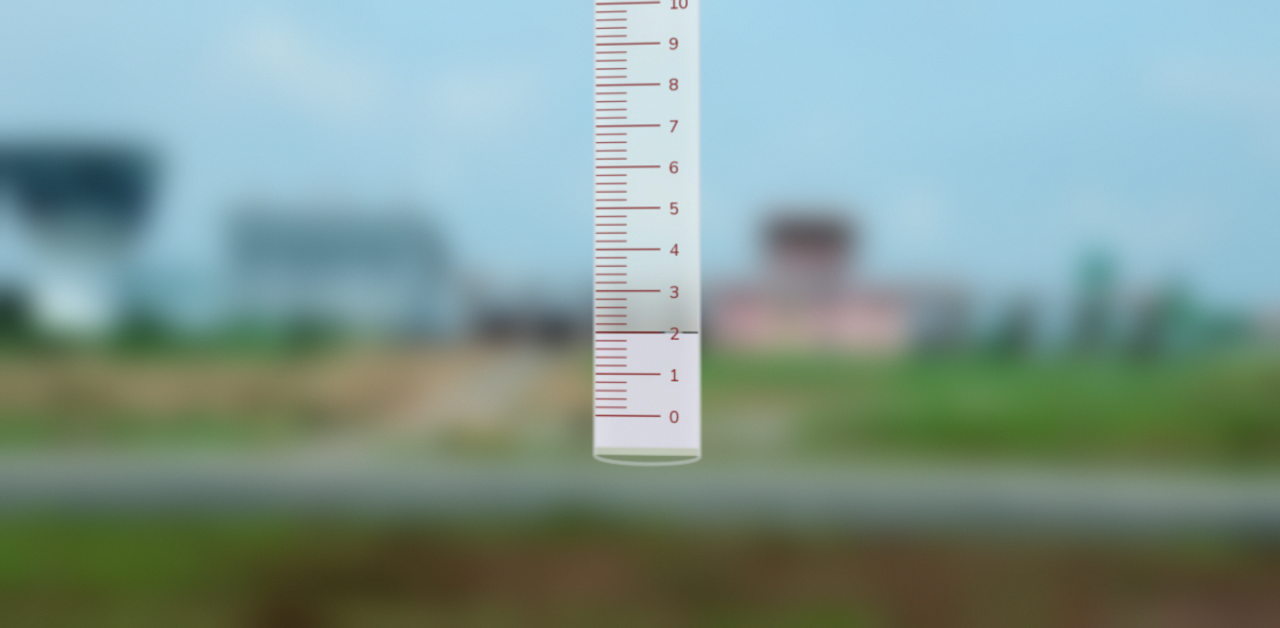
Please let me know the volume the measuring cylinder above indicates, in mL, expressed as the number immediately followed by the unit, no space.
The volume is 2mL
